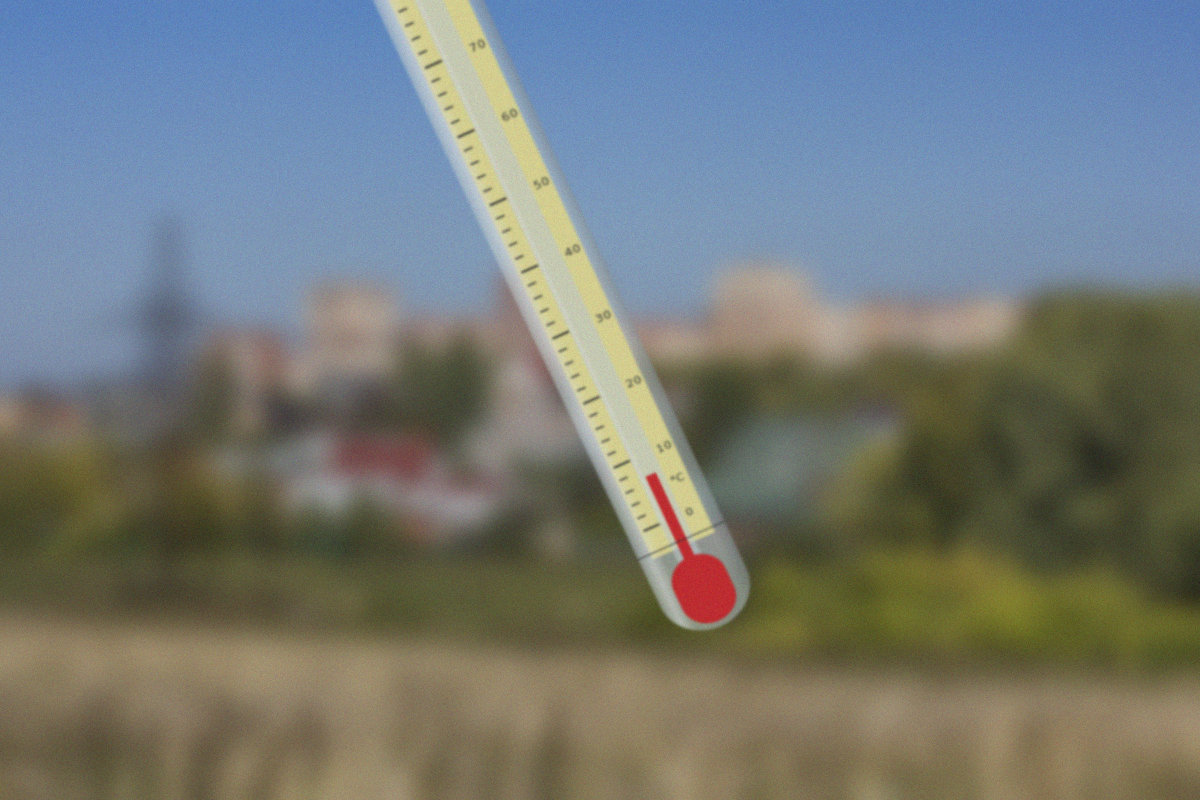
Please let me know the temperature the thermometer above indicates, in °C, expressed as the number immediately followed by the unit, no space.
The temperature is 7°C
